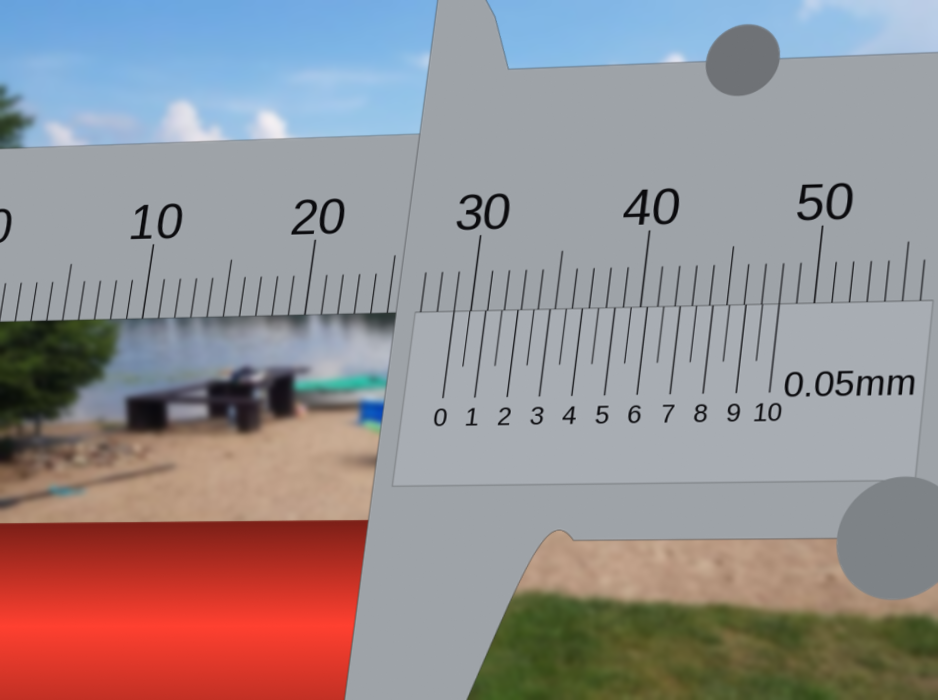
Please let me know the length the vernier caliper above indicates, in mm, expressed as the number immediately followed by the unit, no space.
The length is 29.0mm
